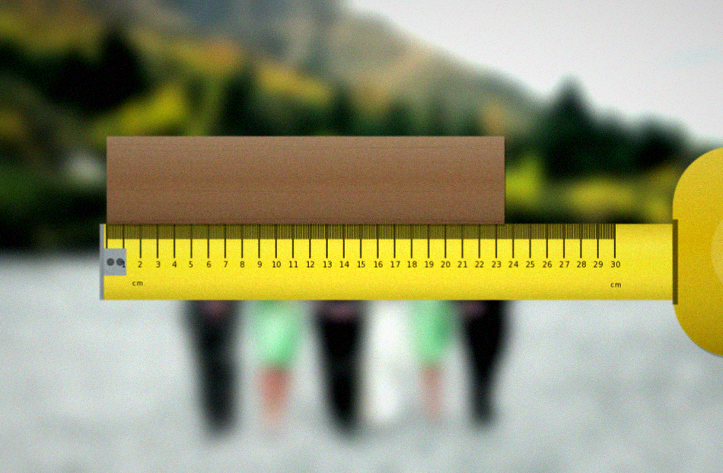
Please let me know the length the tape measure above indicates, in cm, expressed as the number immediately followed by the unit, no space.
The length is 23.5cm
